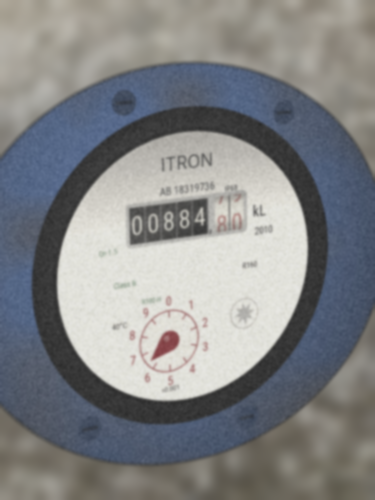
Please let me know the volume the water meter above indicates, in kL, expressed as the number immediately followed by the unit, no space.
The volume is 884.796kL
